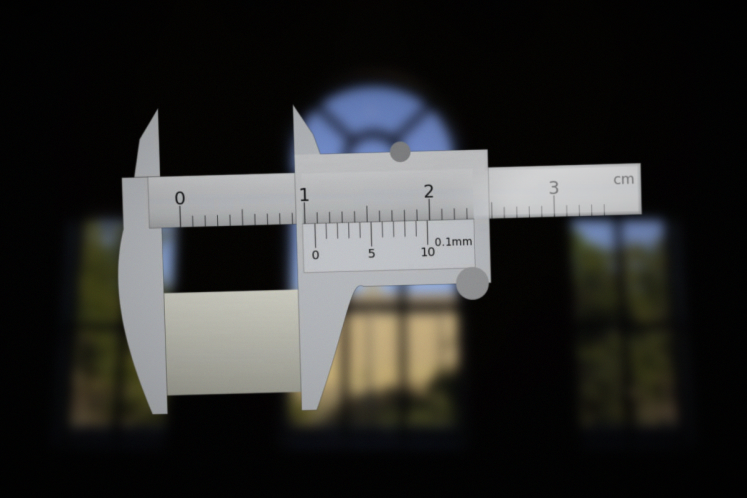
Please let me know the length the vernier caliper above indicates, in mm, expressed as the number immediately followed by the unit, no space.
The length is 10.8mm
